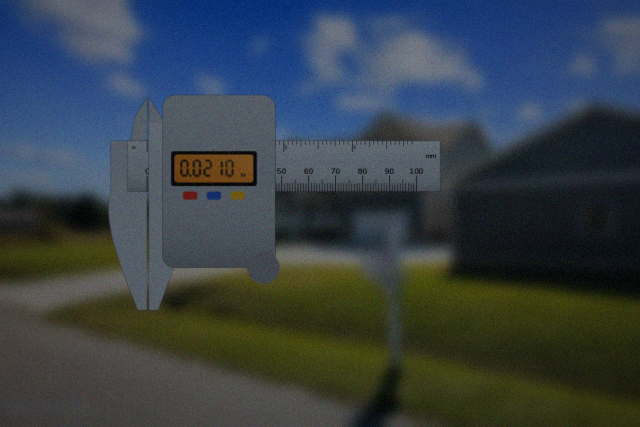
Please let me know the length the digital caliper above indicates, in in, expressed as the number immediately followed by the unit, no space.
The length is 0.0210in
